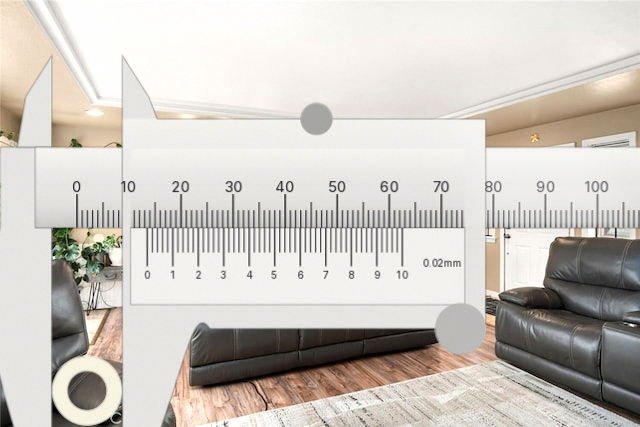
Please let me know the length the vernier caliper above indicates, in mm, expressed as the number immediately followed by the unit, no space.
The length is 13.5mm
